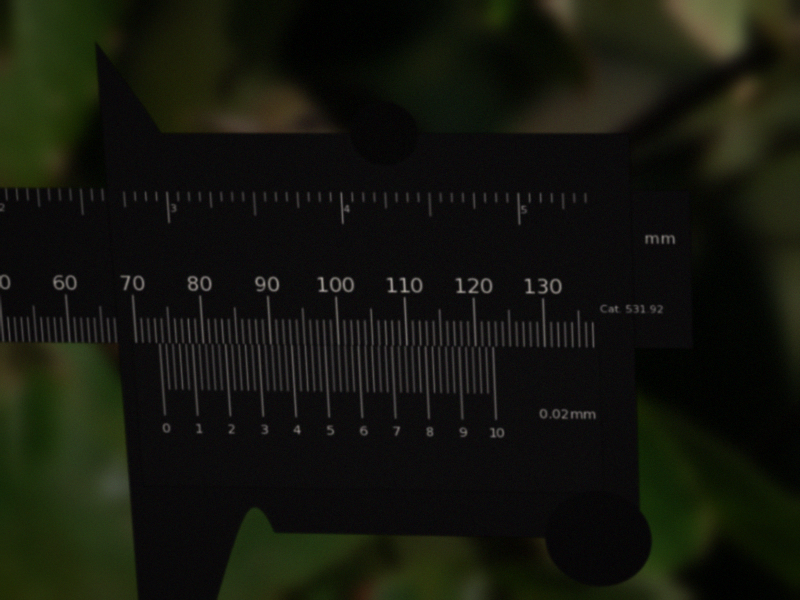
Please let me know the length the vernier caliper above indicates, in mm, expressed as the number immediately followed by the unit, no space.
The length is 73.5mm
